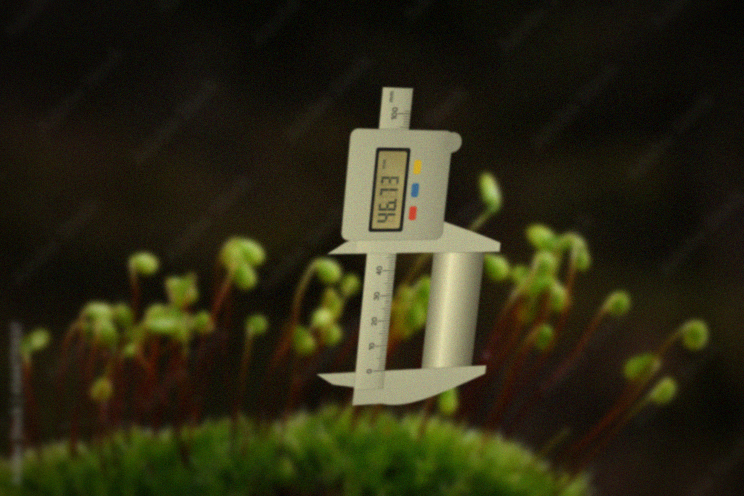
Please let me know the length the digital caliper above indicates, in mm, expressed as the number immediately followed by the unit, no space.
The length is 46.73mm
